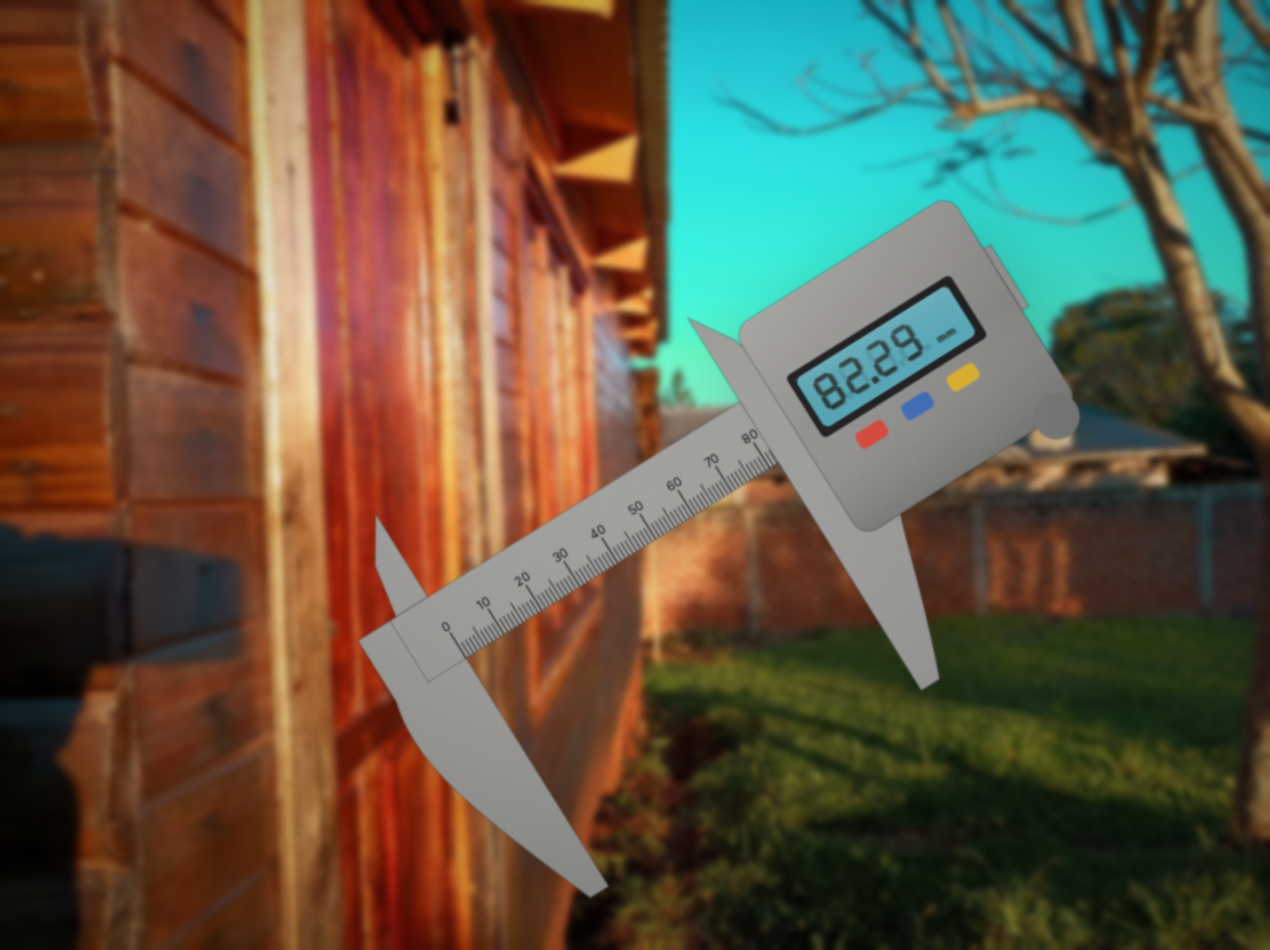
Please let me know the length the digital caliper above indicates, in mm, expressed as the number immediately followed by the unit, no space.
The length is 82.29mm
